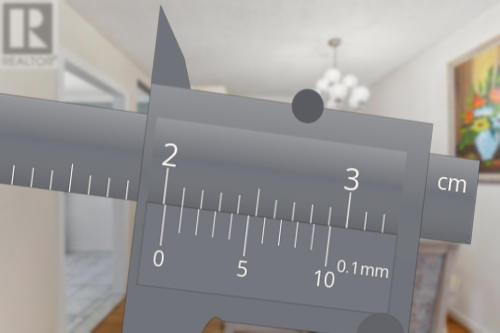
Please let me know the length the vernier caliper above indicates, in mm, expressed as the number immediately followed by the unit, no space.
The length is 20.1mm
